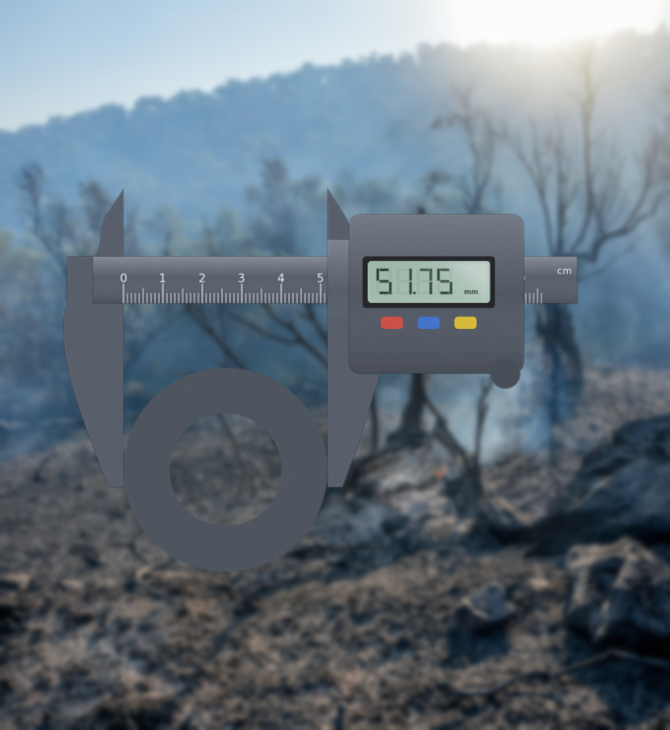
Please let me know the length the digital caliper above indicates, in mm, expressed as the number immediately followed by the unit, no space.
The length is 51.75mm
